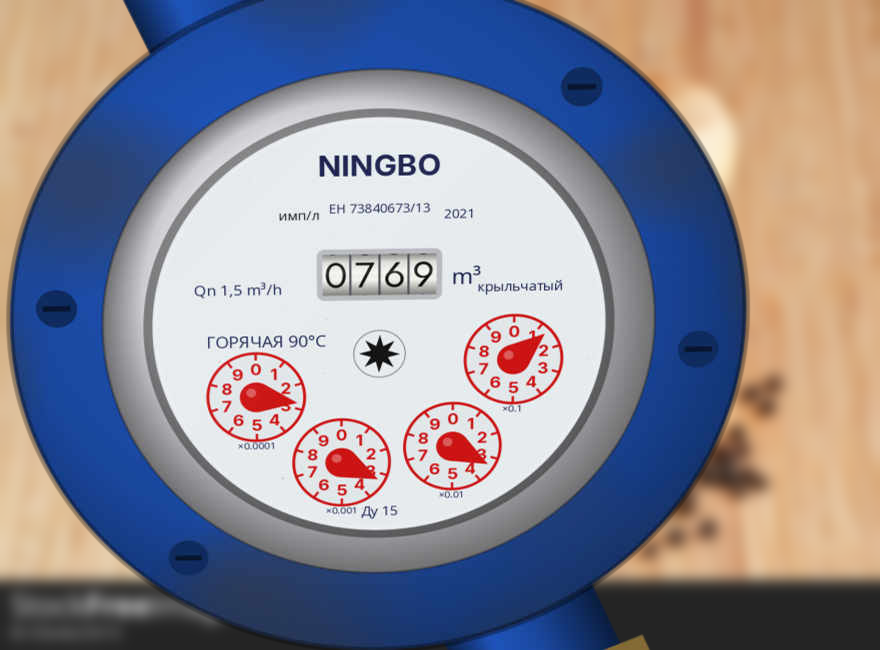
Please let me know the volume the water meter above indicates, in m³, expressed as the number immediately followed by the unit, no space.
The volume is 769.1332m³
